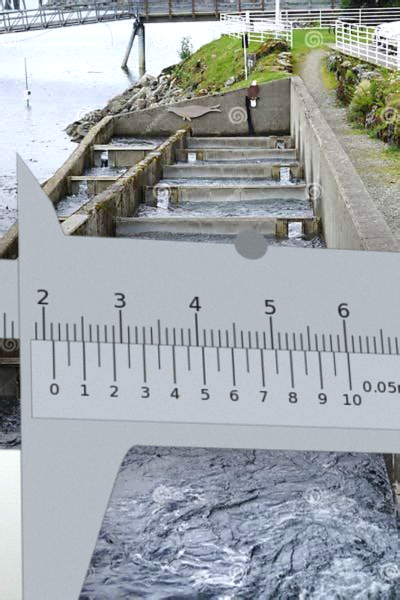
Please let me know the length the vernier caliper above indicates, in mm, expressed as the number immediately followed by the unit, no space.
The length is 21.2mm
